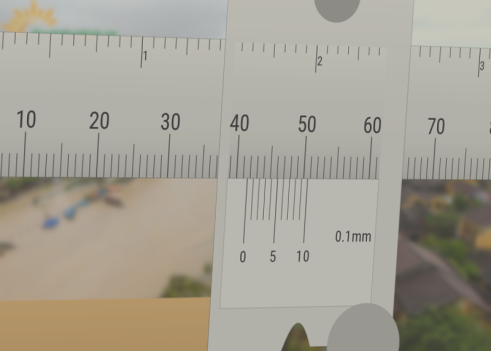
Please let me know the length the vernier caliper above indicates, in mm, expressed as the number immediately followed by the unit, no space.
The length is 41.6mm
